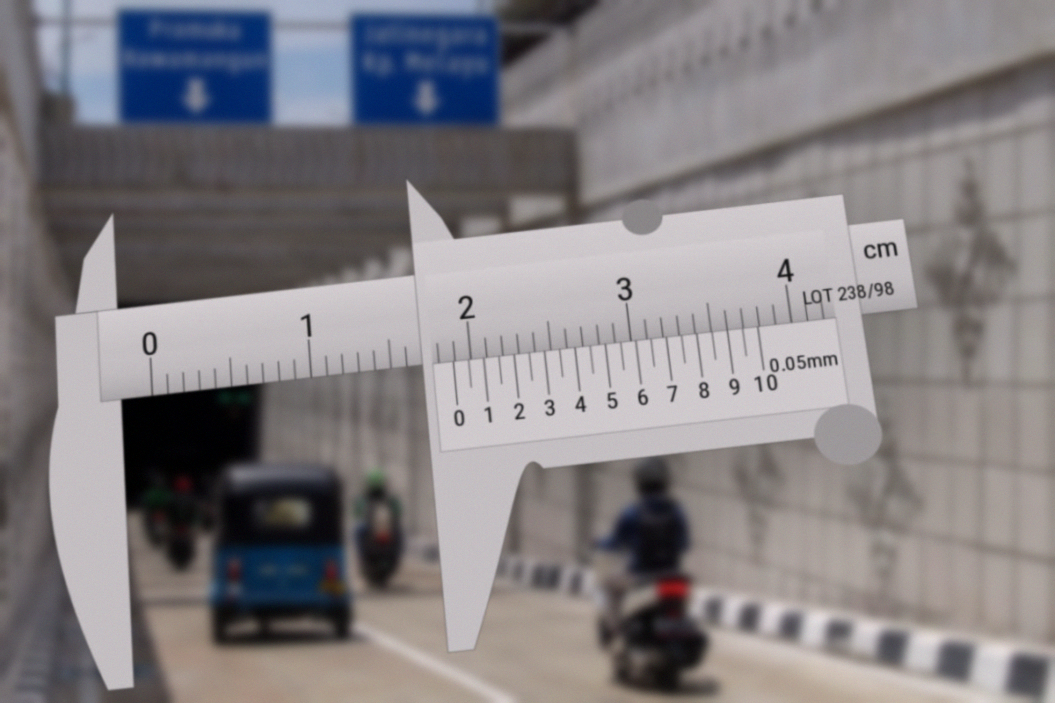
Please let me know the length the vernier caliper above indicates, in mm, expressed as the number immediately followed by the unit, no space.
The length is 18.9mm
